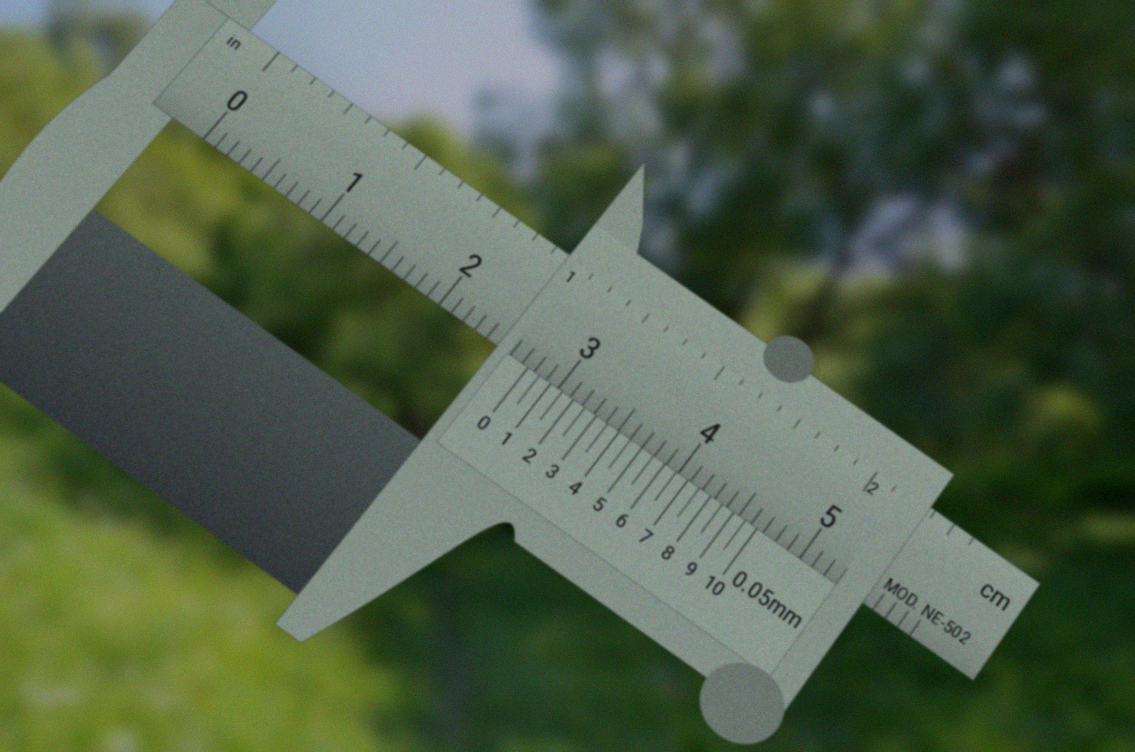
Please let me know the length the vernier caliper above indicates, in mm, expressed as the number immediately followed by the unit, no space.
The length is 27.5mm
